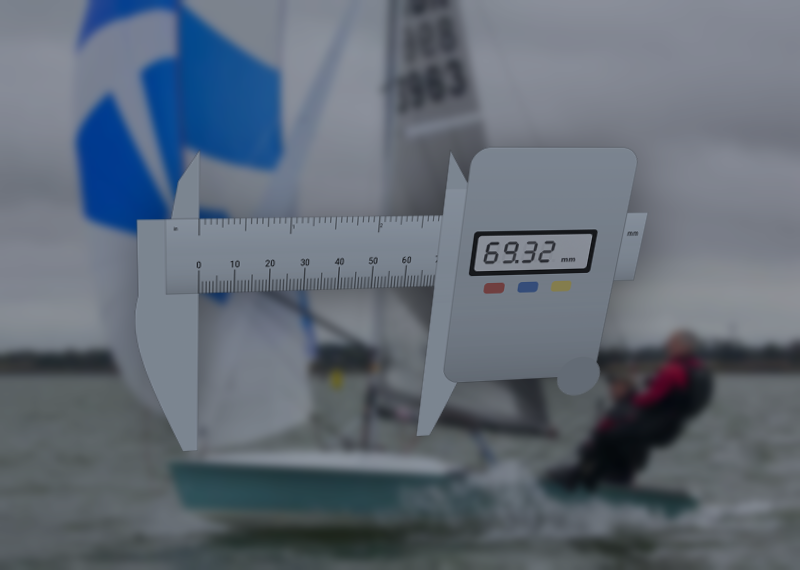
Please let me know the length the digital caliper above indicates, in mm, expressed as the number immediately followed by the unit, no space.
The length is 69.32mm
